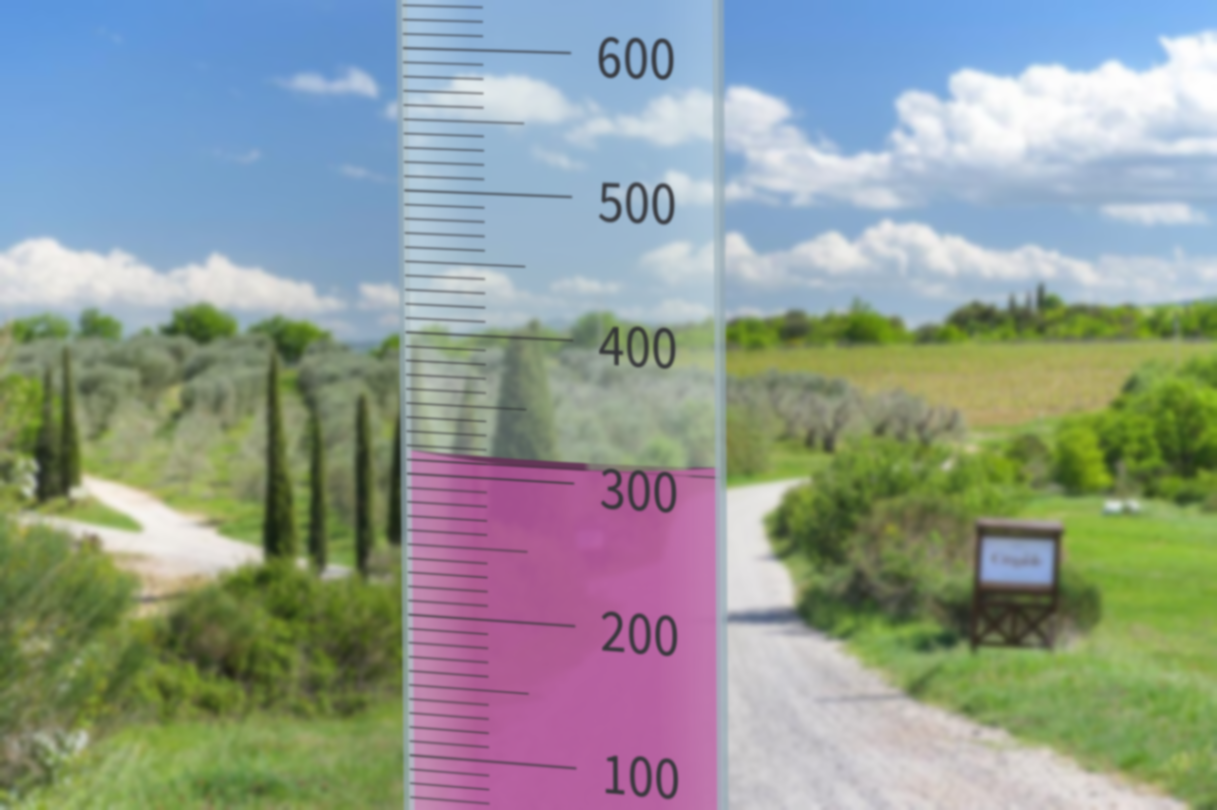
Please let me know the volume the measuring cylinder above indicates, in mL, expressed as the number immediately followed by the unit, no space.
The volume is 310mL
